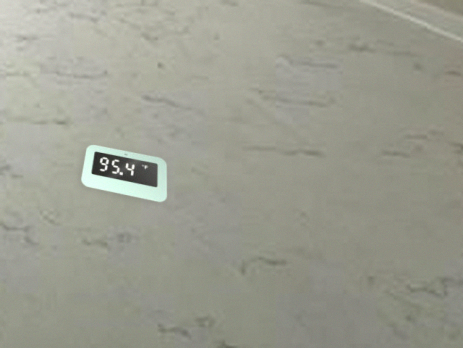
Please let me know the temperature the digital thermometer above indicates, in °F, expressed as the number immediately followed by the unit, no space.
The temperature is 95.4°F
